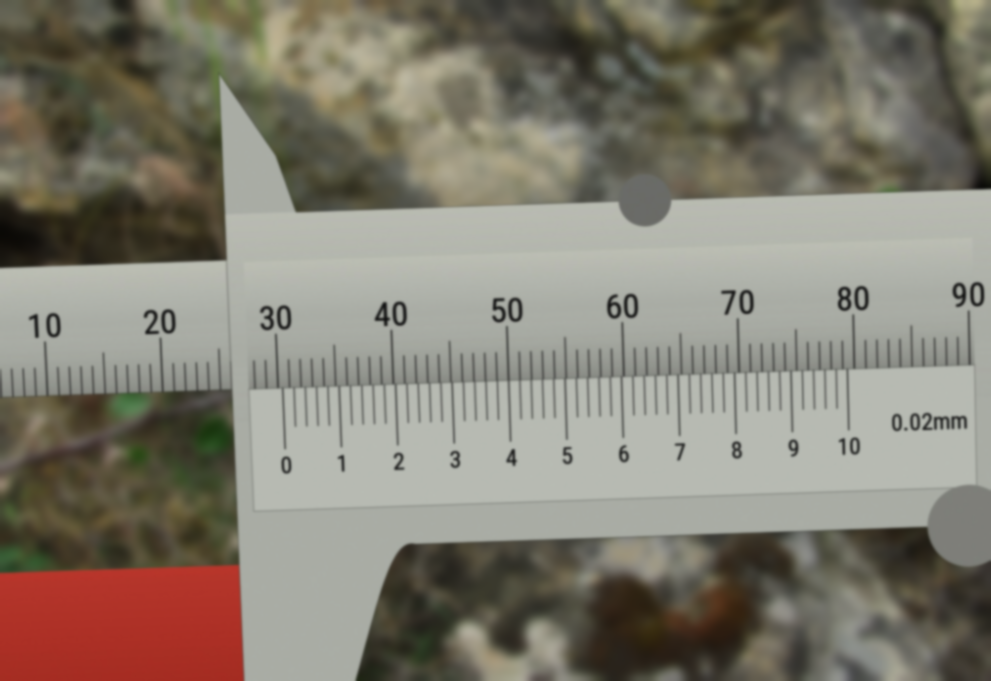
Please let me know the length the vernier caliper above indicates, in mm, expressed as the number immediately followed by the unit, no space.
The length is 30.4mm
